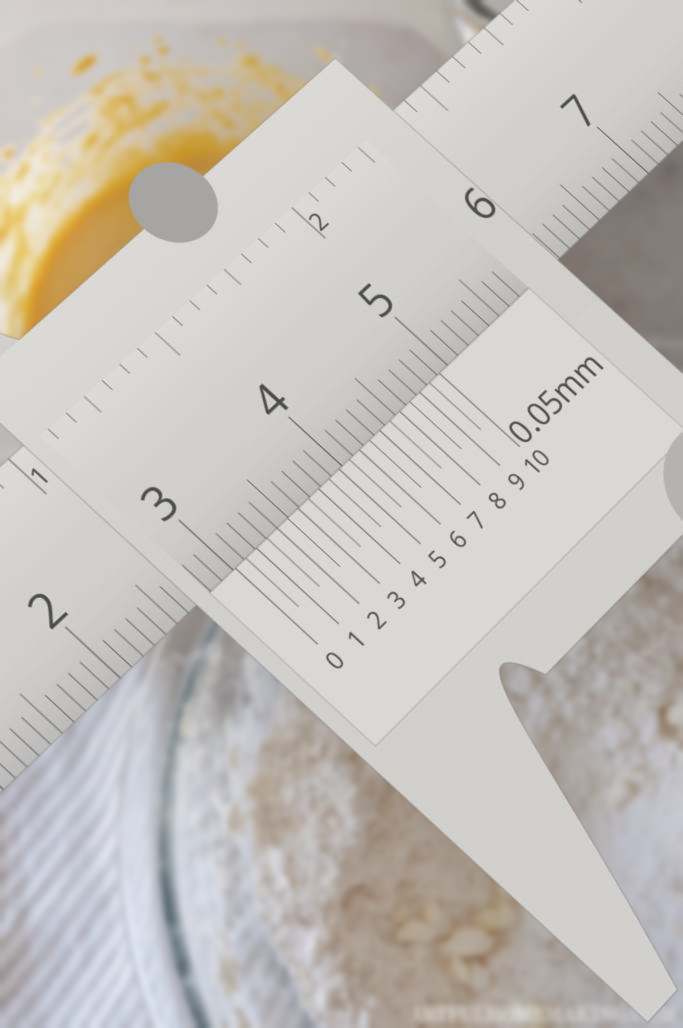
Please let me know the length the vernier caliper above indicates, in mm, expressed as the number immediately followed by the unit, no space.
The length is 30.2mm
